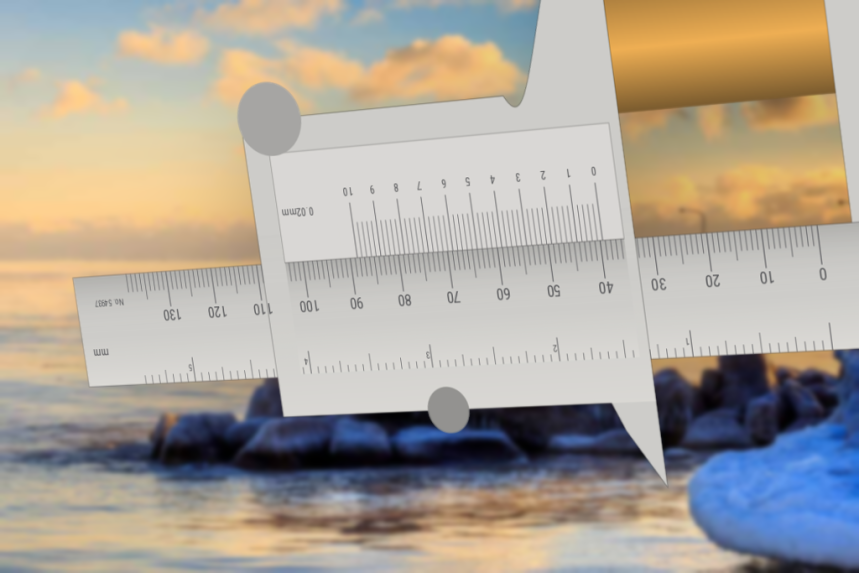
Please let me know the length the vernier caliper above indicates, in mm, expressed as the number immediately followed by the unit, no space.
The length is 39.5mm
